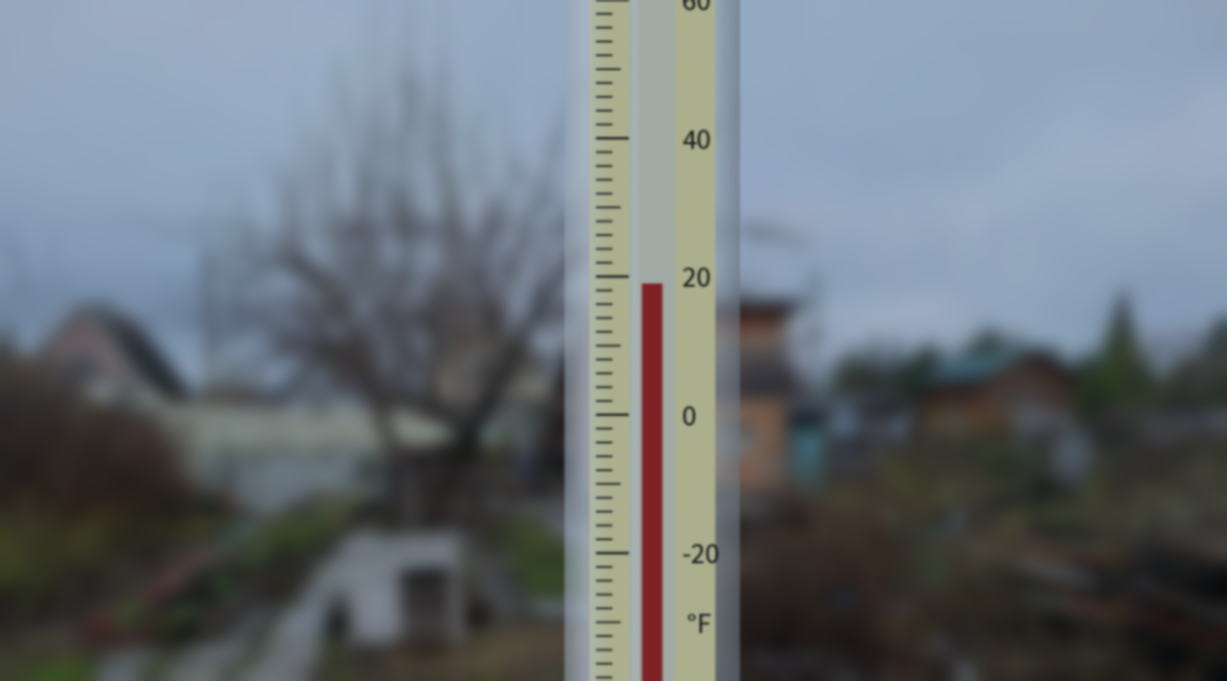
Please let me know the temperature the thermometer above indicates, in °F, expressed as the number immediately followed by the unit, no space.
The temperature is 19°F
